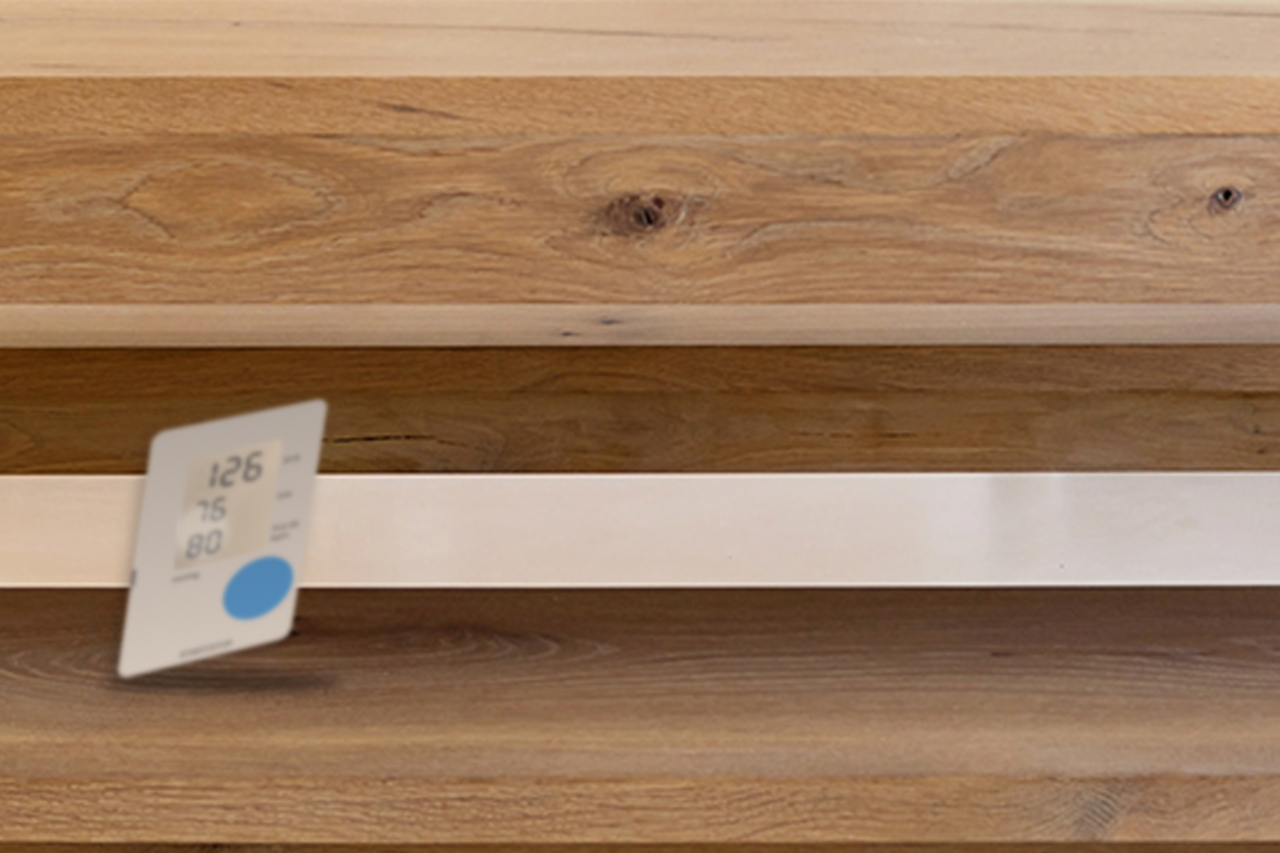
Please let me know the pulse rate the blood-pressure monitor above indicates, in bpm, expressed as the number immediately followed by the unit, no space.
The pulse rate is 80bpm
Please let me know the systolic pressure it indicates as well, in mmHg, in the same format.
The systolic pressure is 126mmHg
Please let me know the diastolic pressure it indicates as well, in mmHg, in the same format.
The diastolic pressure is 76mmHg
